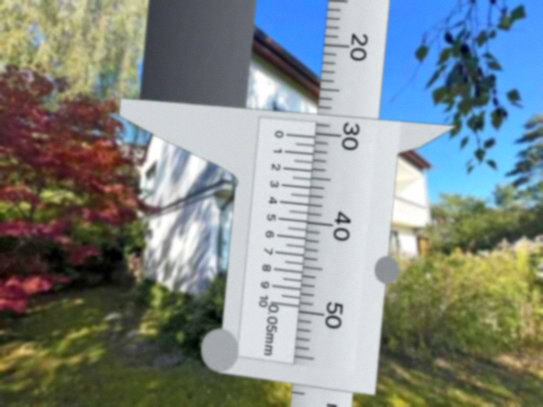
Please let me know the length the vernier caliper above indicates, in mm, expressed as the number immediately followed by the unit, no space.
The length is 30.4mm
